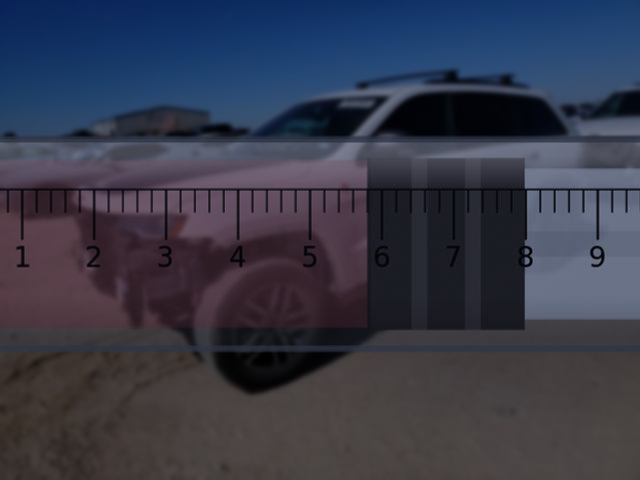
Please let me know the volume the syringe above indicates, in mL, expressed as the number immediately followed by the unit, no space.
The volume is 5.8mL
